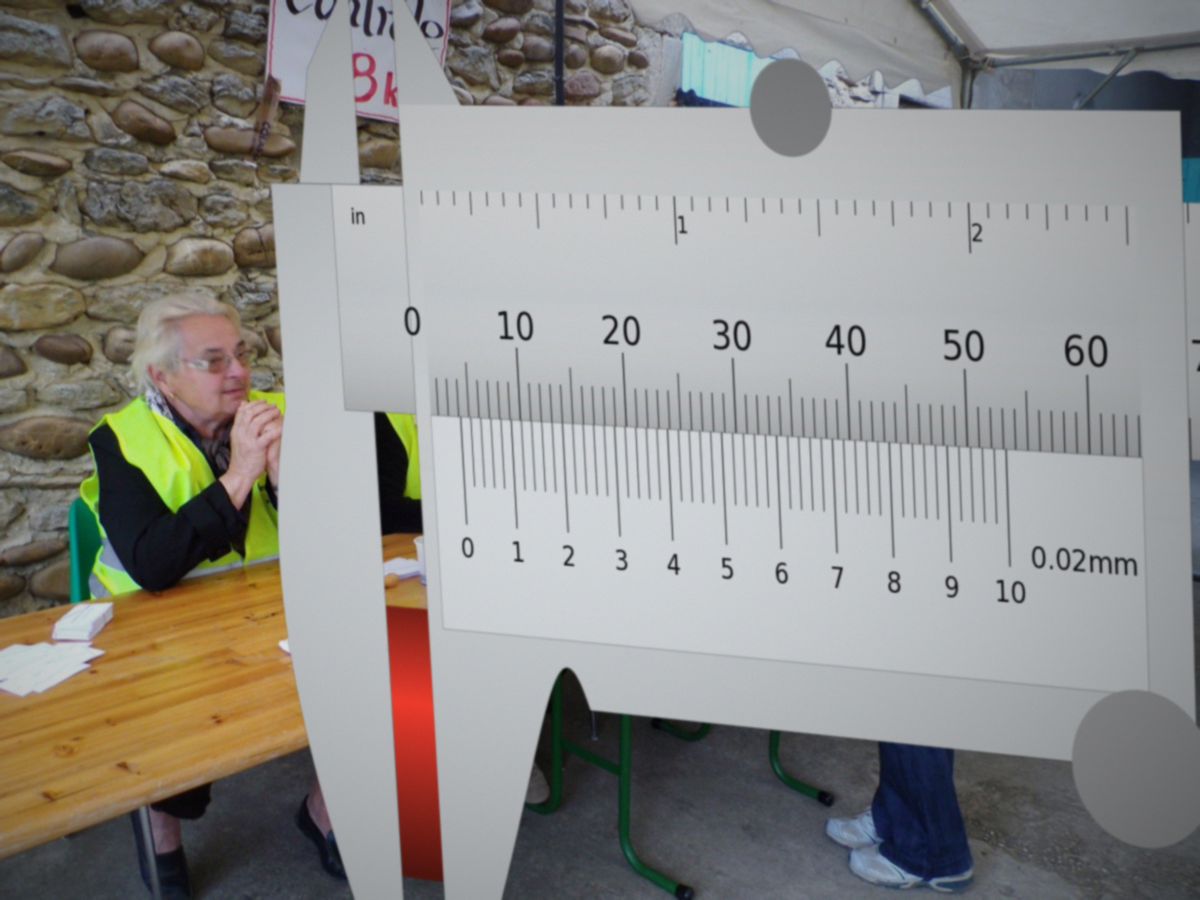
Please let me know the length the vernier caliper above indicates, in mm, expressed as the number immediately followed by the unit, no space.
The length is 4.2mm
